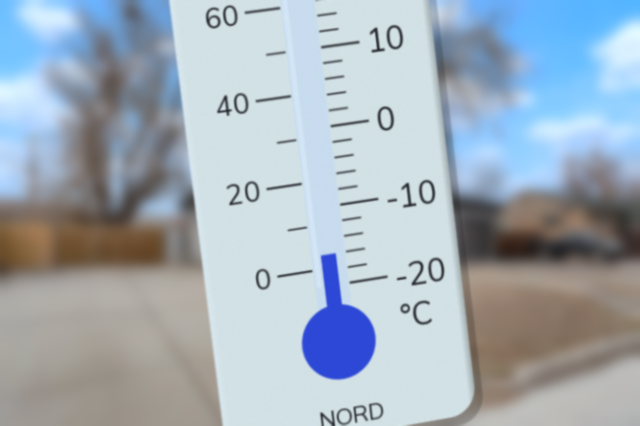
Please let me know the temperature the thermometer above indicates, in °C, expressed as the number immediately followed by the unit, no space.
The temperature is -16°C
